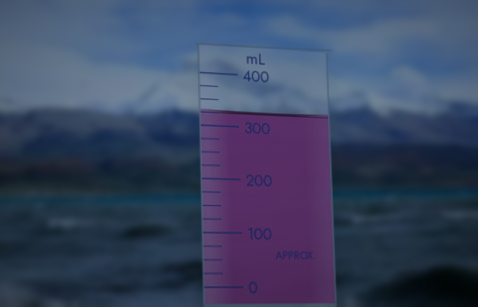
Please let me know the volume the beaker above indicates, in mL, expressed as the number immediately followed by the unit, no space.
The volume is 325mL
